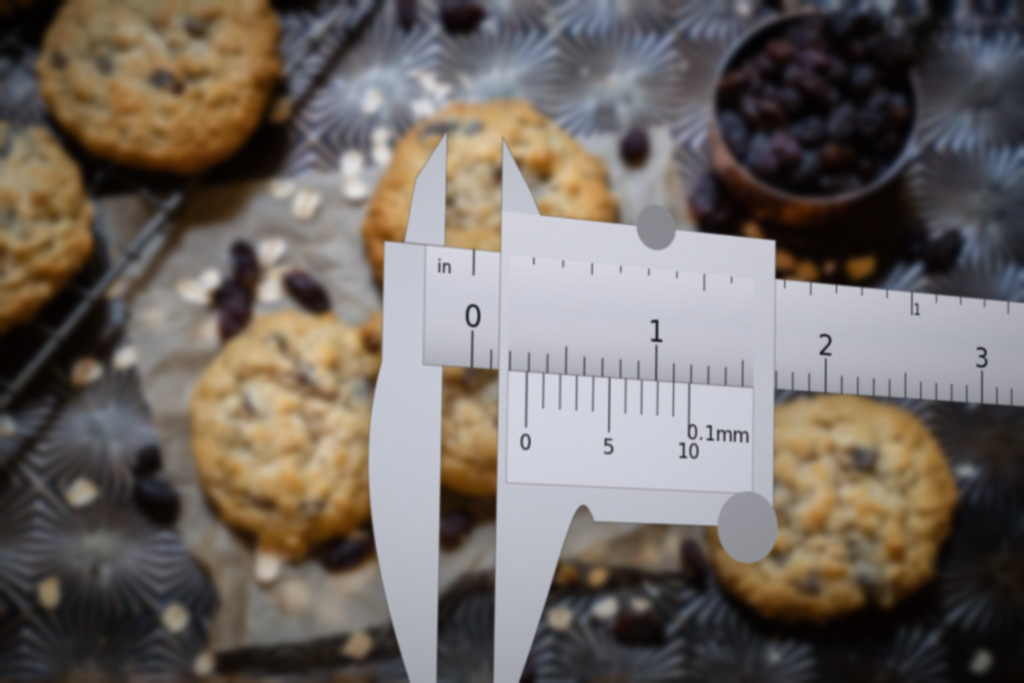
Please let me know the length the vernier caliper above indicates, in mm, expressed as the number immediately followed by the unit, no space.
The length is 2.9mm
